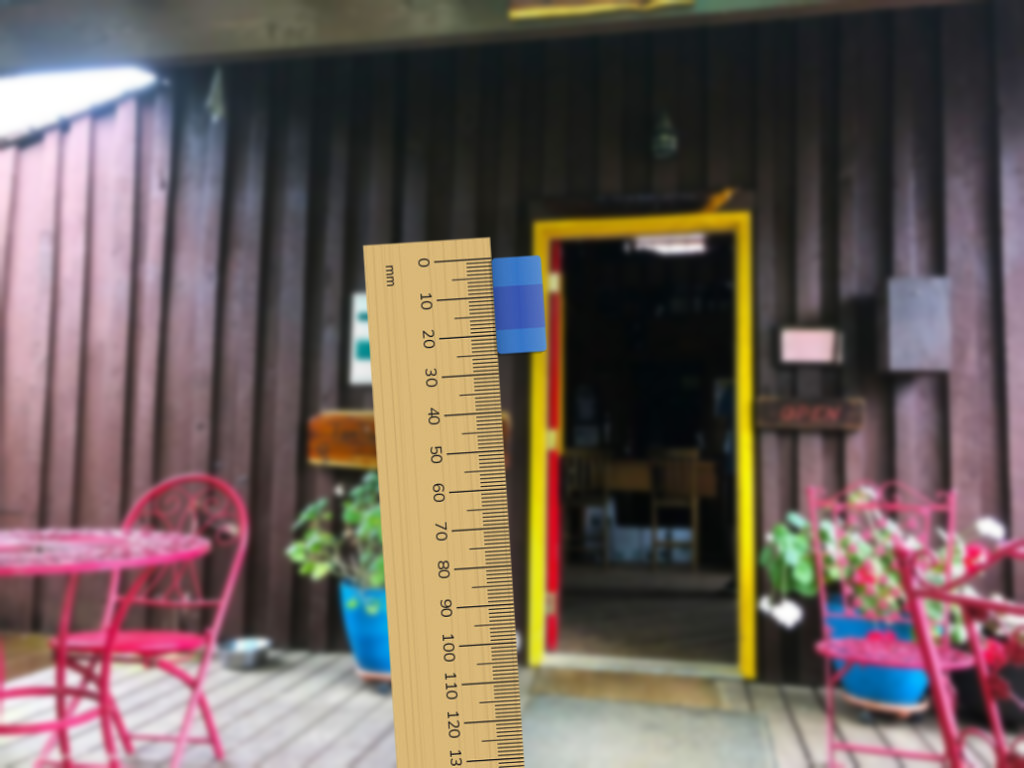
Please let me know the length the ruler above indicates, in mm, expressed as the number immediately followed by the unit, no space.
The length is 25mm
